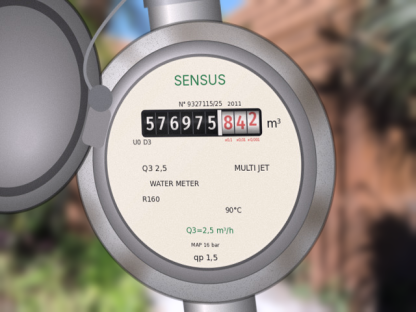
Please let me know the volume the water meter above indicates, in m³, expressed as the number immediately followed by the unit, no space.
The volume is 576975.842m³
